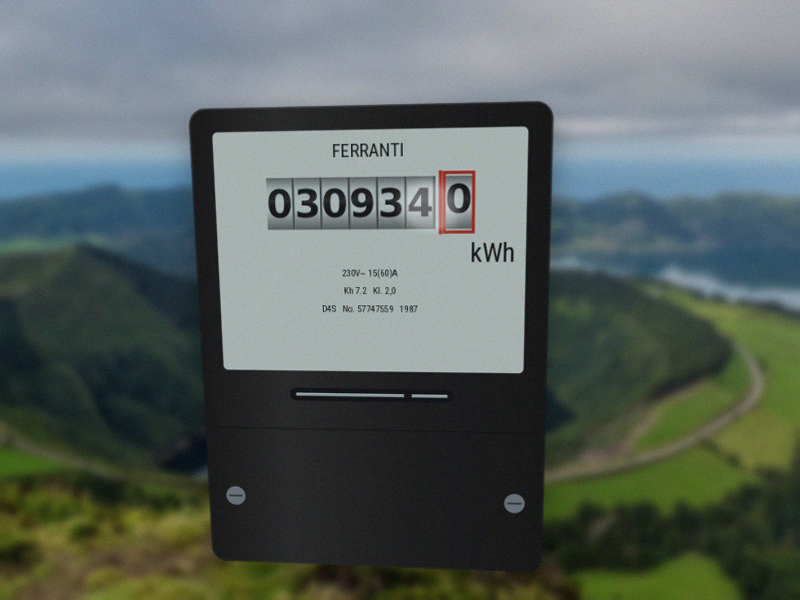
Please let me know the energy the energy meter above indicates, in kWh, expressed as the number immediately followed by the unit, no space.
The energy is 30934.0kWh
